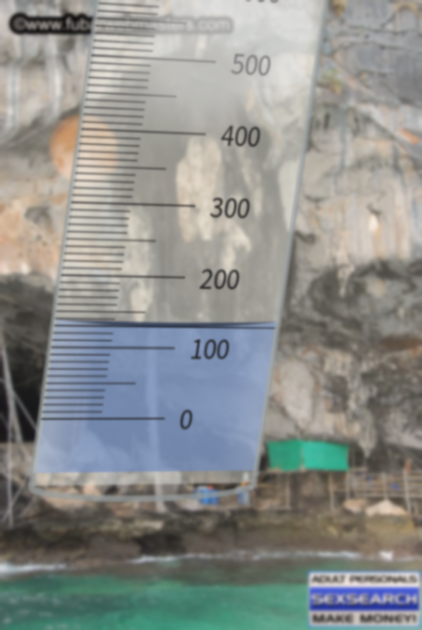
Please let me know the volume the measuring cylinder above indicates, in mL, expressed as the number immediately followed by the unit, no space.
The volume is 130mL
